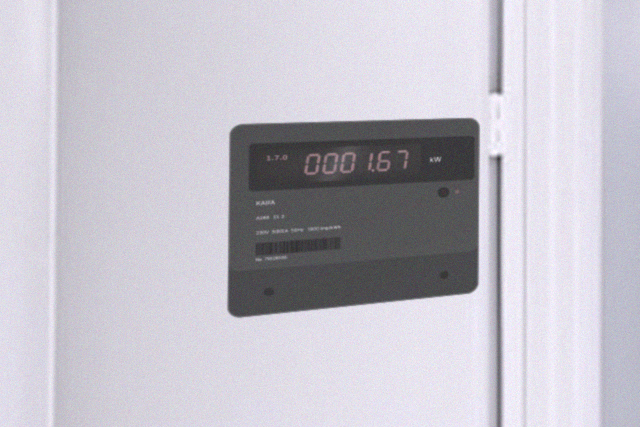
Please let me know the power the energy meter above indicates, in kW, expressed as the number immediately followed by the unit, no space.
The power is 1.67kW
